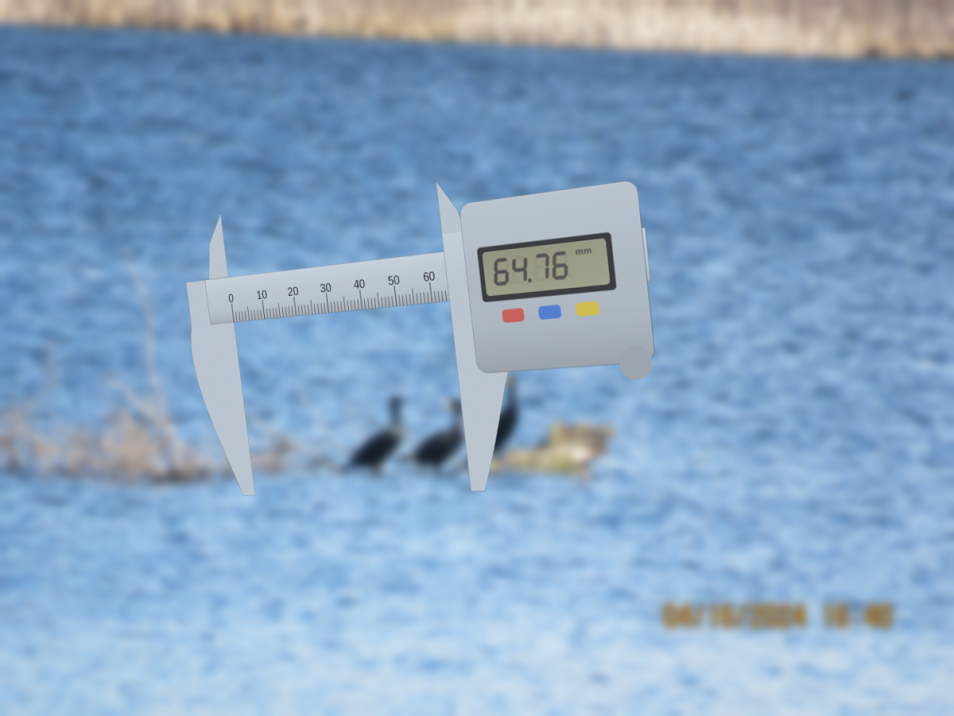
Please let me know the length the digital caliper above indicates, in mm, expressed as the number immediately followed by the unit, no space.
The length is 64.76mm
